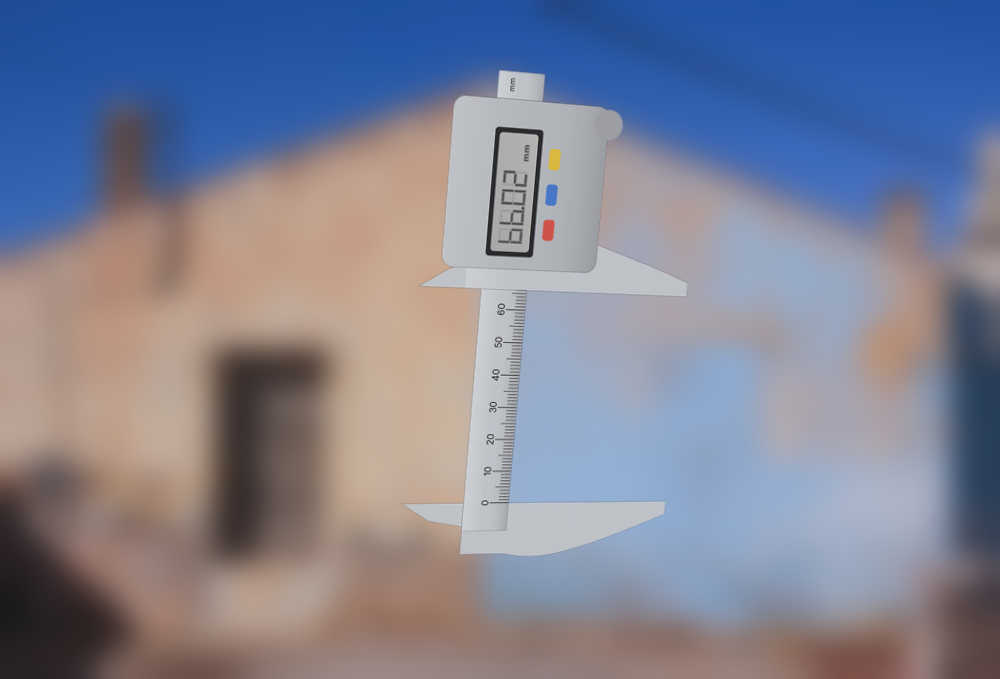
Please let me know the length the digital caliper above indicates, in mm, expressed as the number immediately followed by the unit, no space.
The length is 66.02mm
